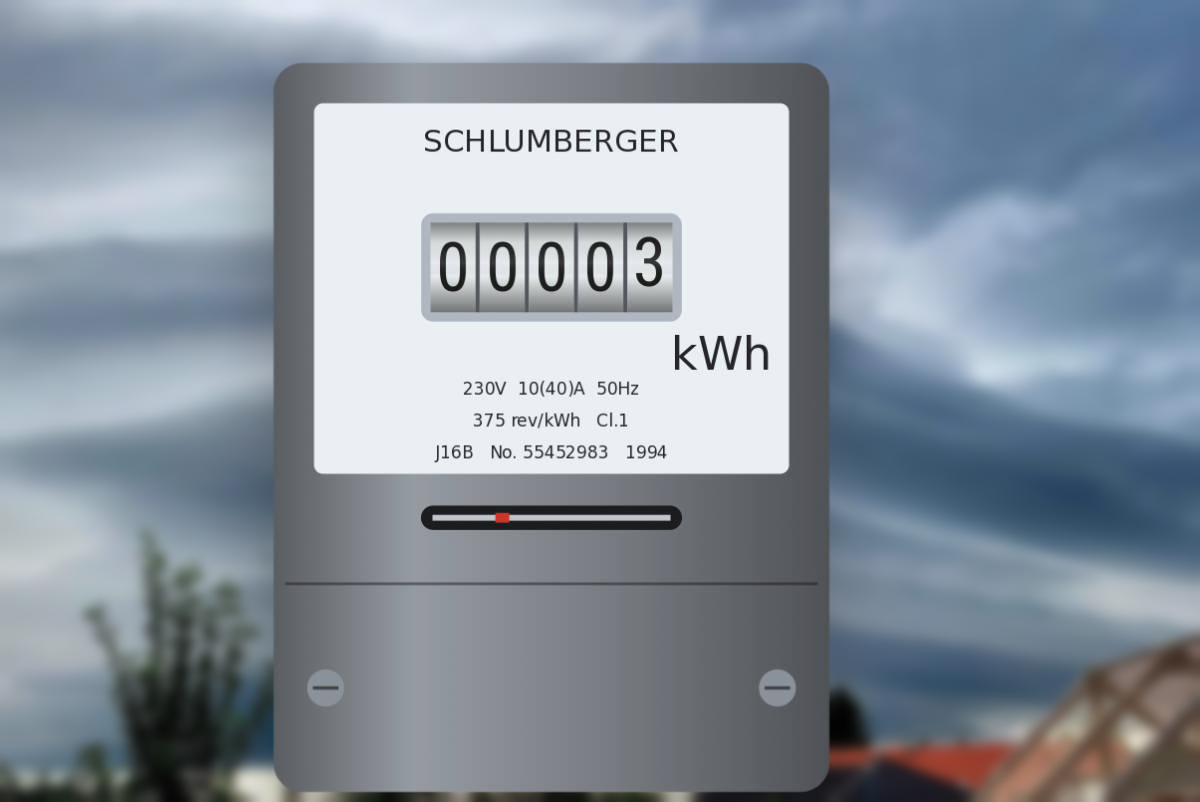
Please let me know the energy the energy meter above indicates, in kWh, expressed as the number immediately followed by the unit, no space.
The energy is 3kWh
